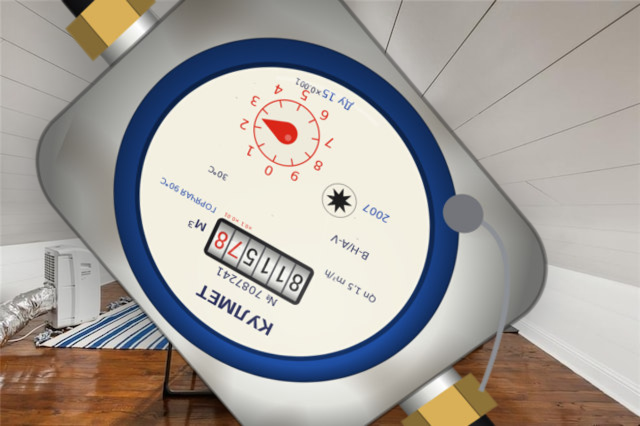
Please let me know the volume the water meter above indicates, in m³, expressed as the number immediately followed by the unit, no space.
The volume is 8115.782m³
